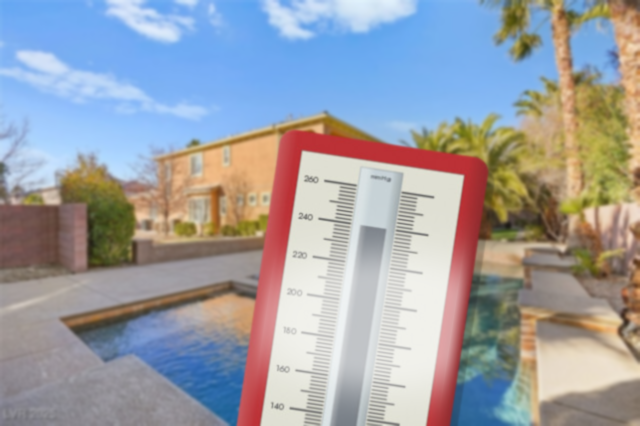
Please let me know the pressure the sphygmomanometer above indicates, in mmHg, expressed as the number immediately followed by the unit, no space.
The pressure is 240mmHg
